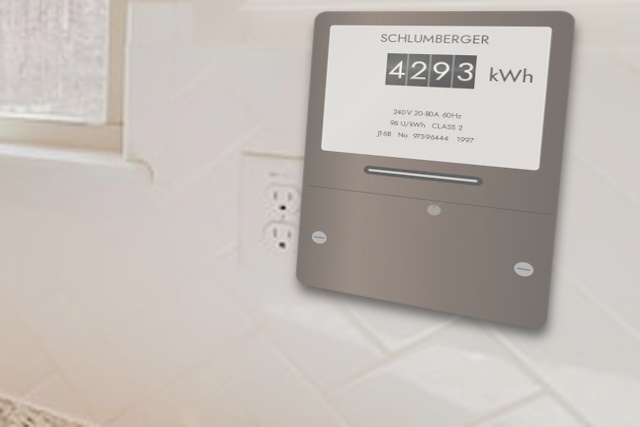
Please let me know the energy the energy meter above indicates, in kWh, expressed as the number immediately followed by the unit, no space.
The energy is 4293kWh
